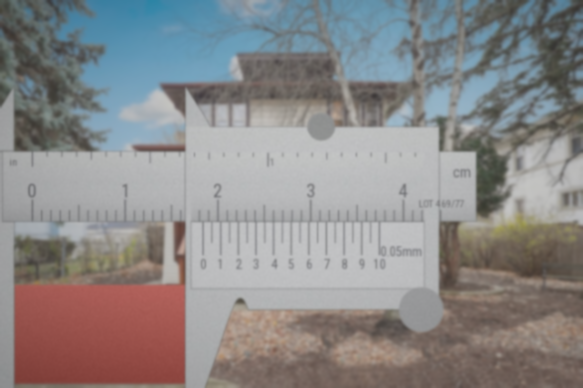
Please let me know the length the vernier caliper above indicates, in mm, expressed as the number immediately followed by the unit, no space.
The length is 18.4mm
